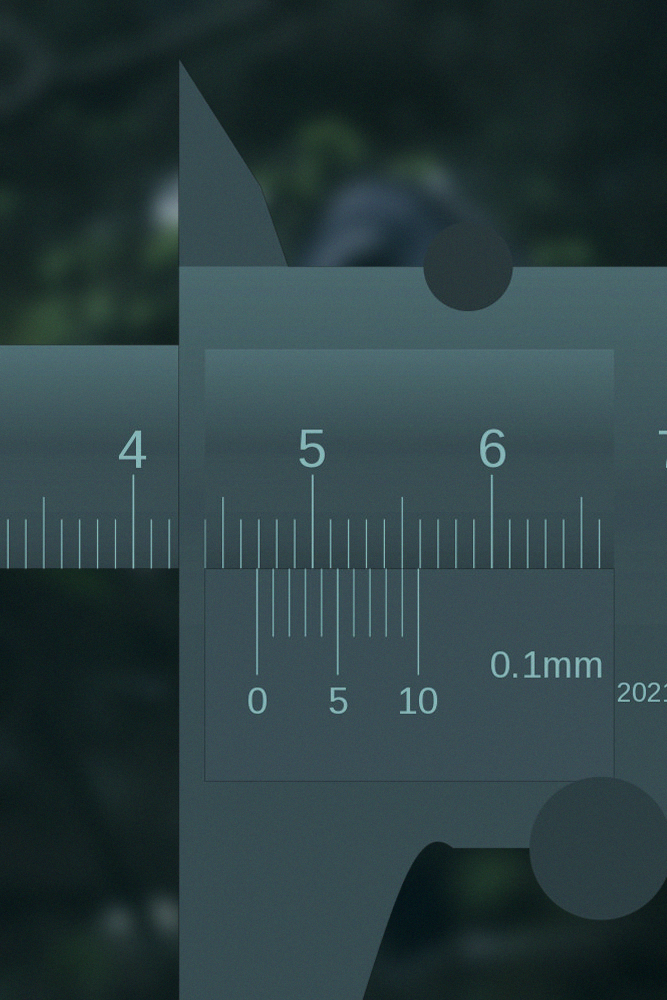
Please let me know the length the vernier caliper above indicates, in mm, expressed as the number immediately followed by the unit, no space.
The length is 46.9mm
